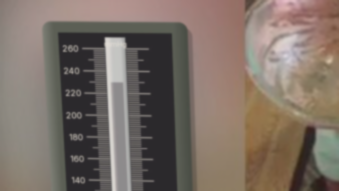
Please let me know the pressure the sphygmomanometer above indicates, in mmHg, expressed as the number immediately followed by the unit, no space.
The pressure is 230mmHg
